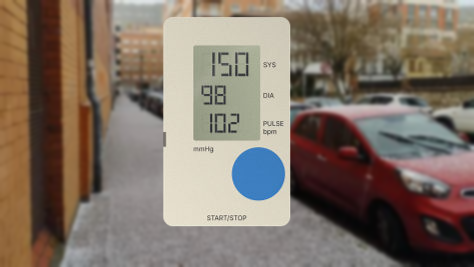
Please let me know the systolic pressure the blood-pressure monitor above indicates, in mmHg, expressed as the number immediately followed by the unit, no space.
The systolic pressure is 150mmHg
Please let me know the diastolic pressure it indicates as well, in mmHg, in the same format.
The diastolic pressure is 98mmHg
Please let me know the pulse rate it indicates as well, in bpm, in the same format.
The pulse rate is 102bpm
